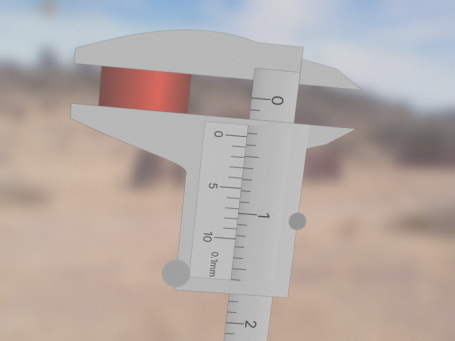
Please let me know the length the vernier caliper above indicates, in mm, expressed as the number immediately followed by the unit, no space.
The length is 3.3mm
